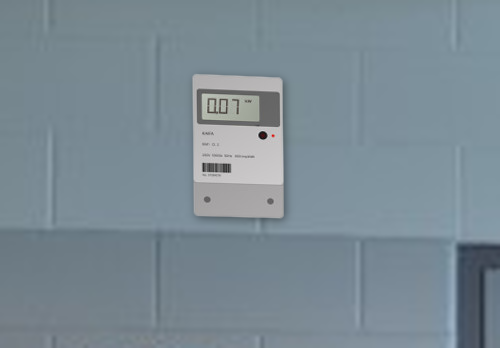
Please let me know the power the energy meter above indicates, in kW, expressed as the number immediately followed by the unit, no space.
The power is 0.07kW
